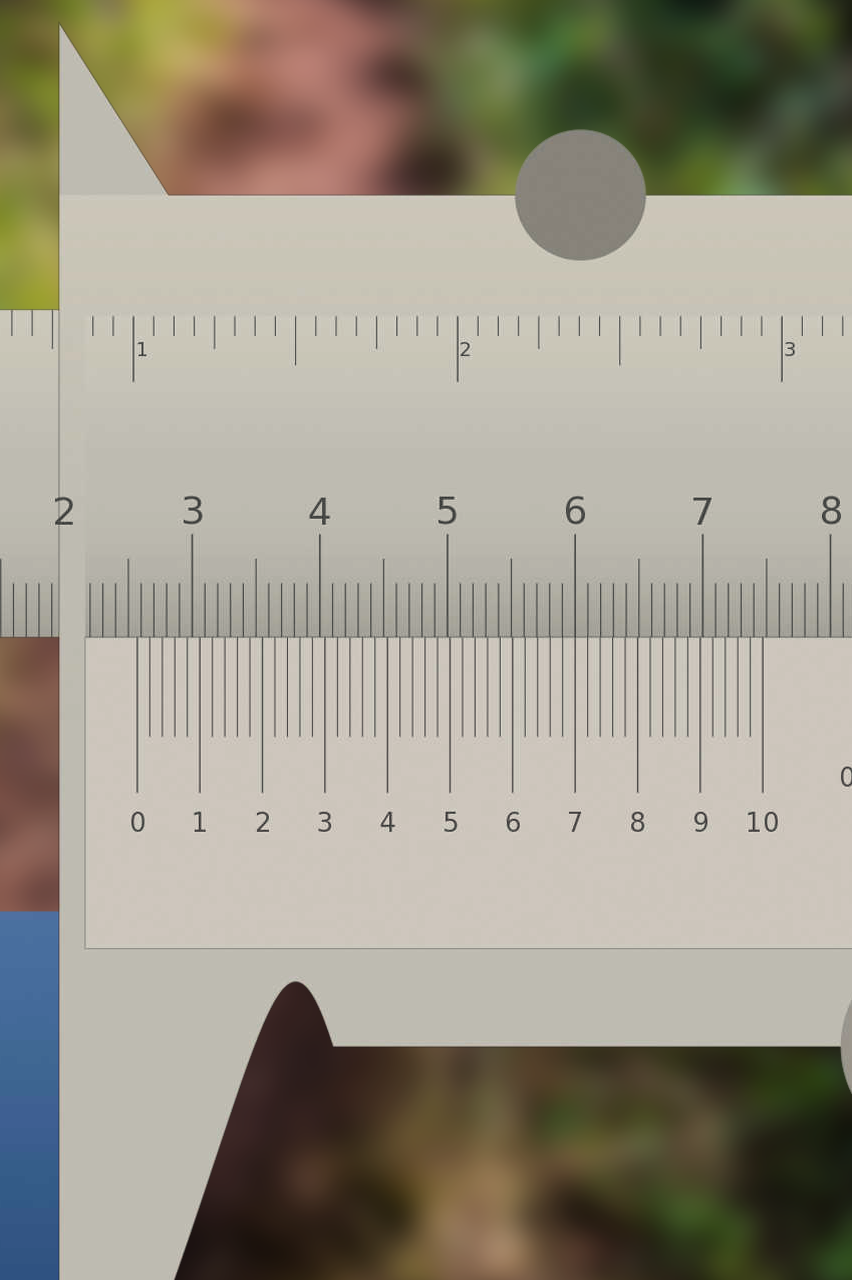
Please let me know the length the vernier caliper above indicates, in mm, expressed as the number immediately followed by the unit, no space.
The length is 25.7mm
